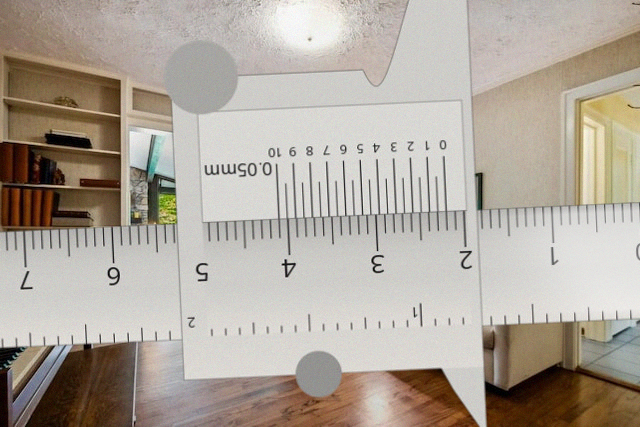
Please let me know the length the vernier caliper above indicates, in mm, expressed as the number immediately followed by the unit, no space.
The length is 22.0mm
